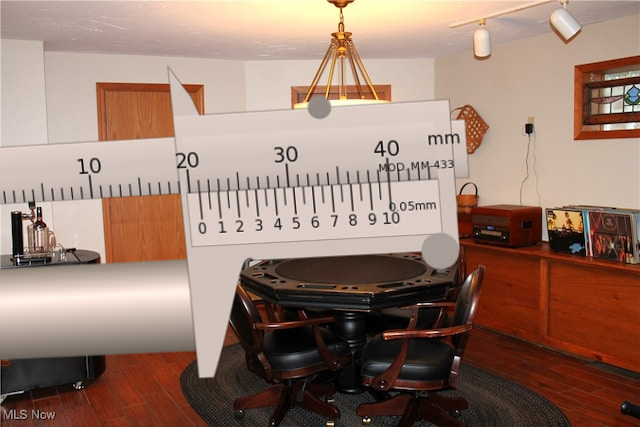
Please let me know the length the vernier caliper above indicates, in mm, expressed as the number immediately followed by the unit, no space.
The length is 21.0mm
